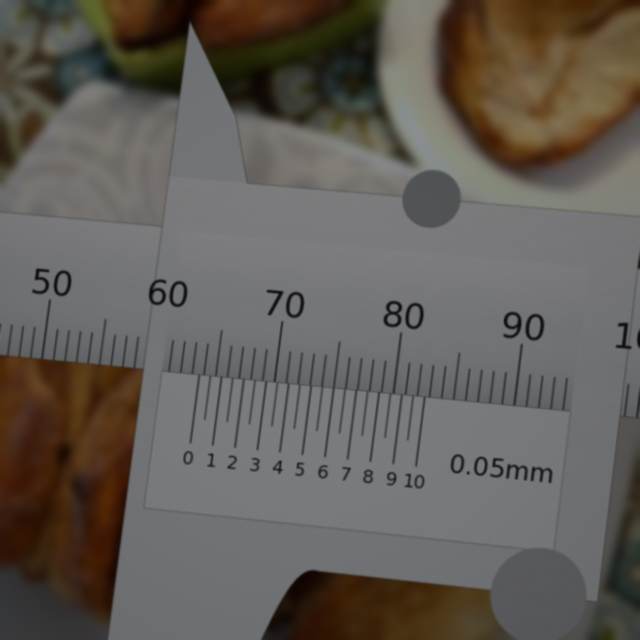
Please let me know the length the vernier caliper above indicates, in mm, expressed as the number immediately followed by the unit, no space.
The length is 63.6mm
